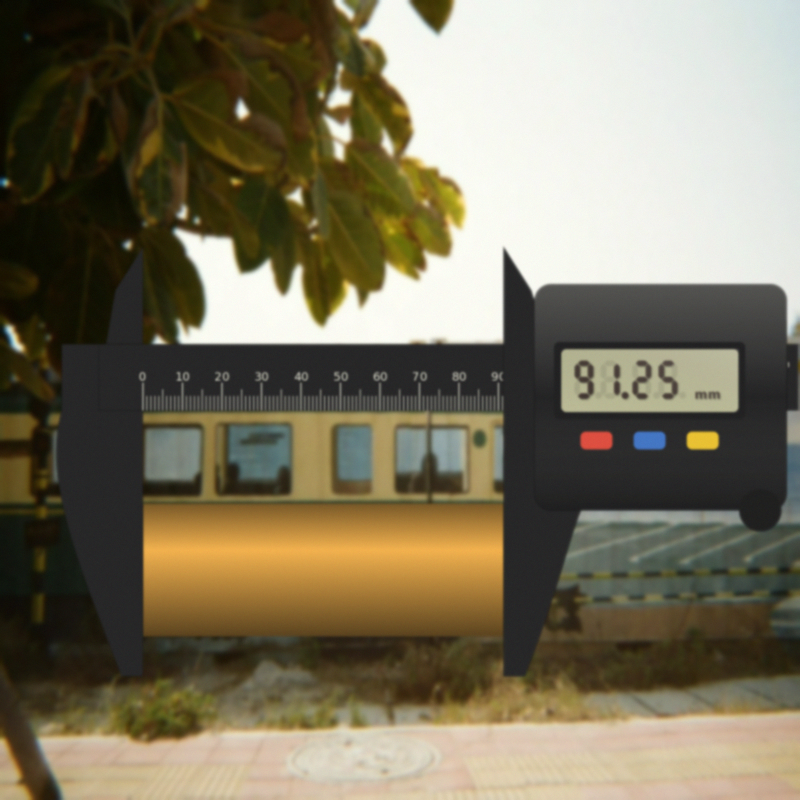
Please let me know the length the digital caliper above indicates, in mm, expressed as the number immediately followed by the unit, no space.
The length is 91.25mm
